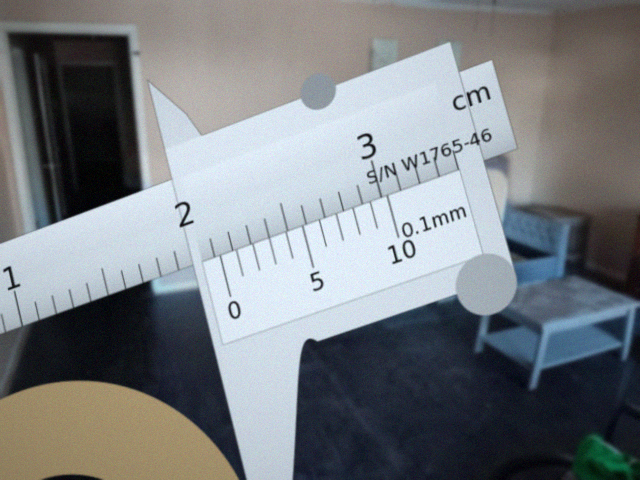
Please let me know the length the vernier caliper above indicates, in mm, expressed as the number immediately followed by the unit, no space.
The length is 21.3mm
